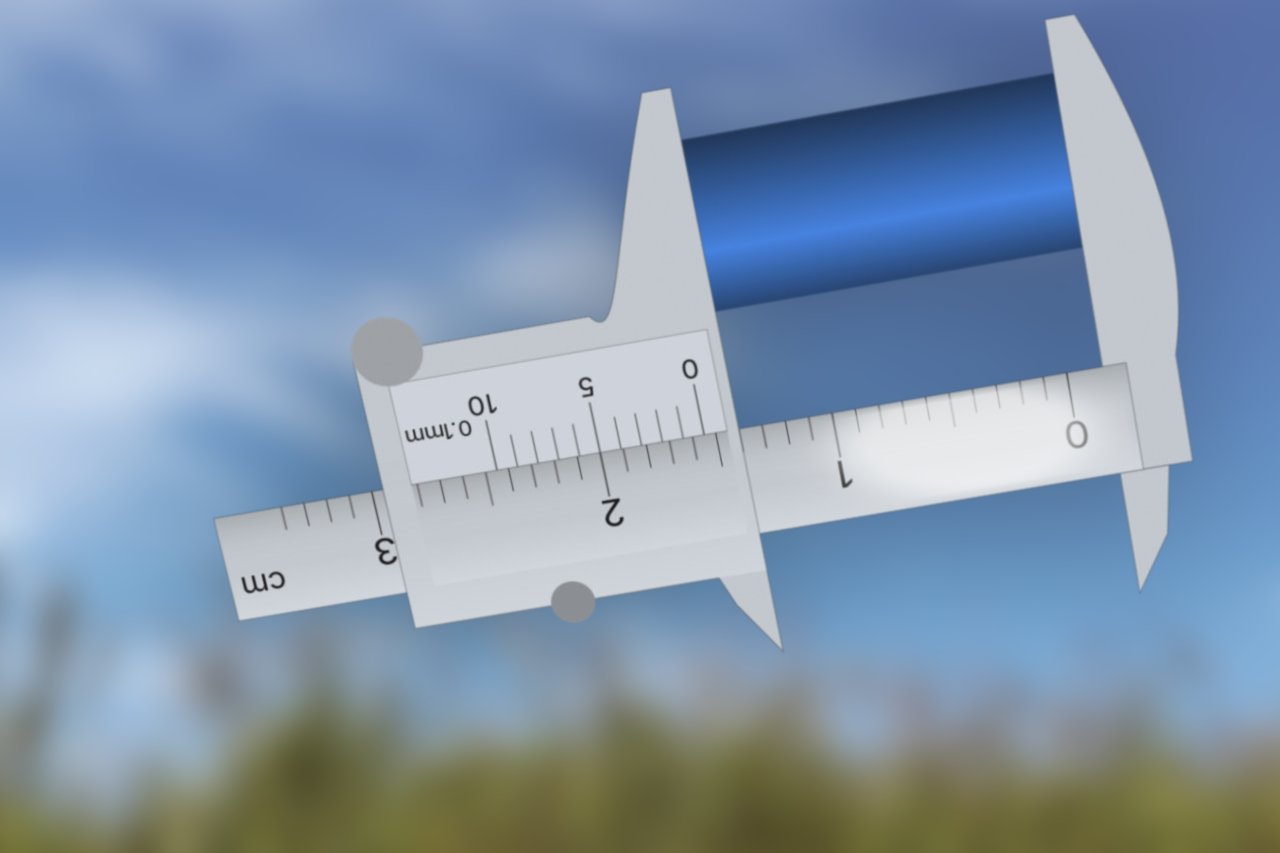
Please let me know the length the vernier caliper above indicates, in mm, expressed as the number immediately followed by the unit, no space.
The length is 15.5mm
